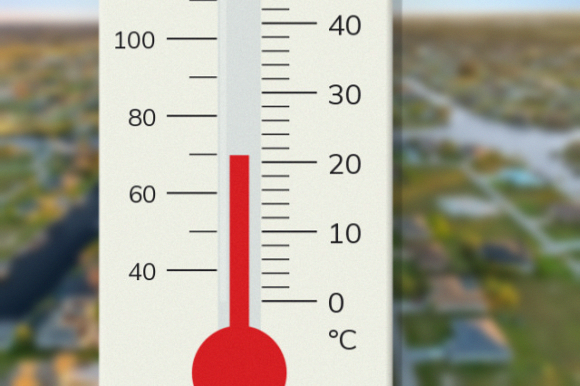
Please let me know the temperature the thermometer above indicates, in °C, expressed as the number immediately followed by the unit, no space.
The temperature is 21°C
